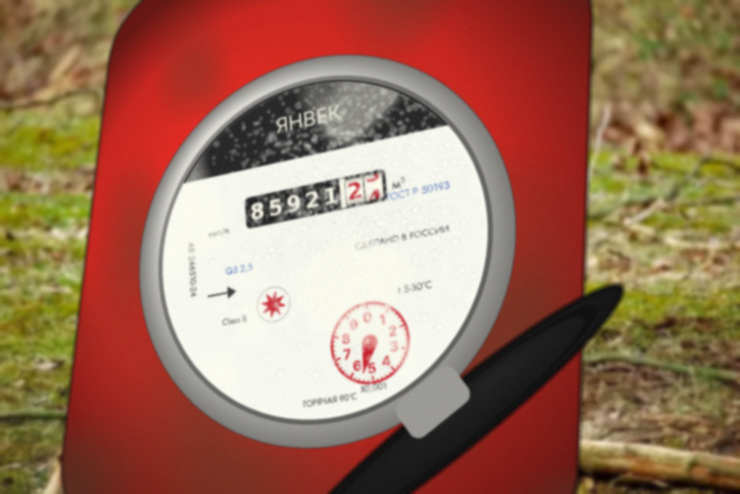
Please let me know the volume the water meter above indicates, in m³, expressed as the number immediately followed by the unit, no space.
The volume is 85921.235m³
